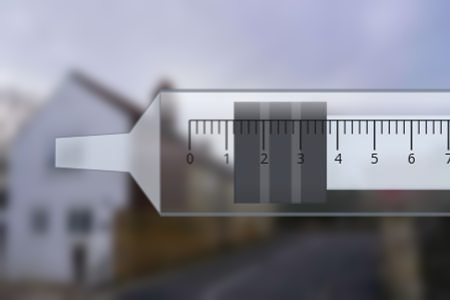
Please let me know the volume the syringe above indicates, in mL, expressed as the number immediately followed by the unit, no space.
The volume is 1.2mL
